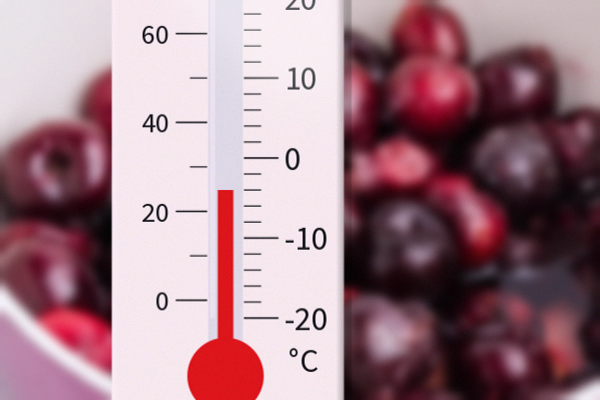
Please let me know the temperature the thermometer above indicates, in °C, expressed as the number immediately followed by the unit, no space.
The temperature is -4°C
